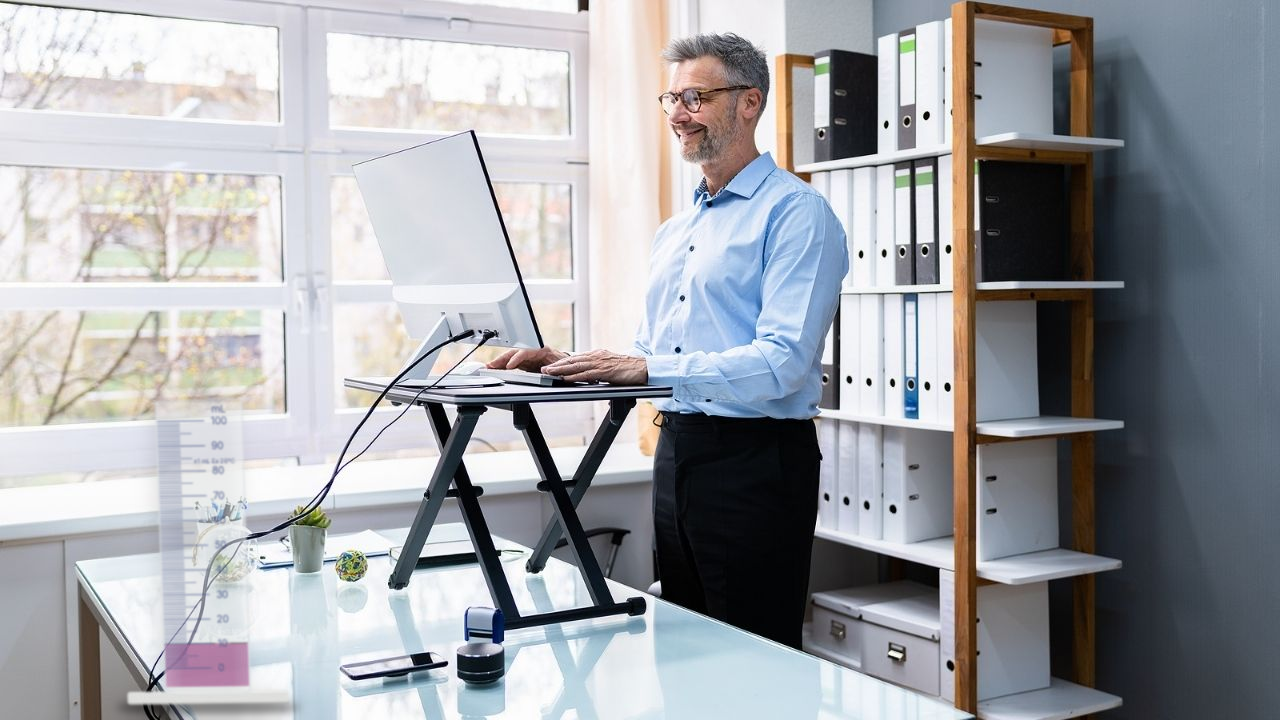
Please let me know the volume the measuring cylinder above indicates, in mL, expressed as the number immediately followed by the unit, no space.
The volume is 10mL
